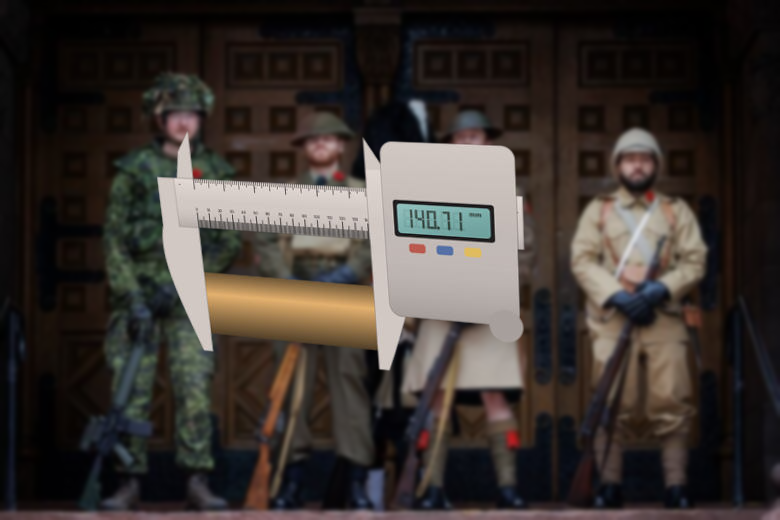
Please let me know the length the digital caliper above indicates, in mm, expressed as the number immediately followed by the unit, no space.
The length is 140.71mm
